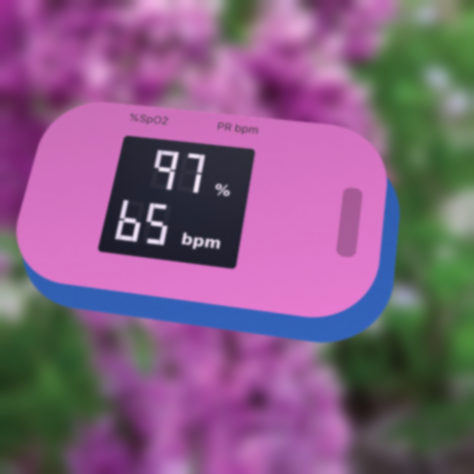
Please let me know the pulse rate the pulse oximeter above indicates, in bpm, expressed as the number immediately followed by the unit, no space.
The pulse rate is 65bpm
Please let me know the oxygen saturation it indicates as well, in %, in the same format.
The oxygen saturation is 97%
